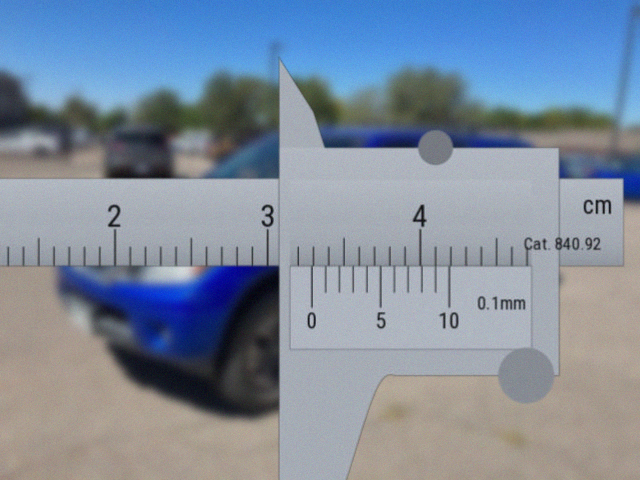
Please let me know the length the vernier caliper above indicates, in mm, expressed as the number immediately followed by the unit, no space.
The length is 32.9mm
